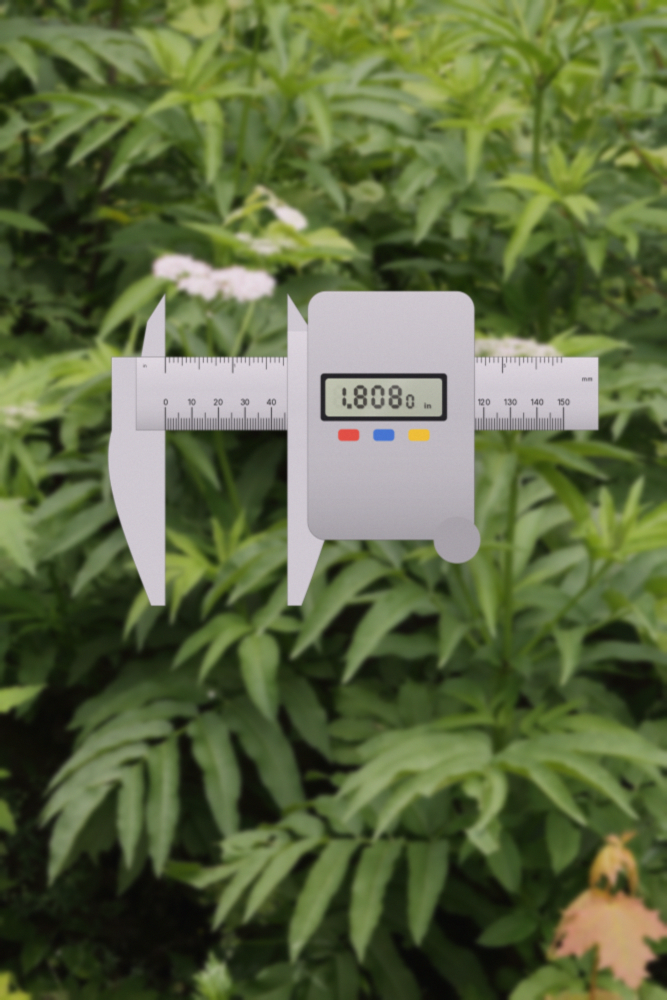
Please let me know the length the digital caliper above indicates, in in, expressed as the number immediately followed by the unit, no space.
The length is 1.8080in
